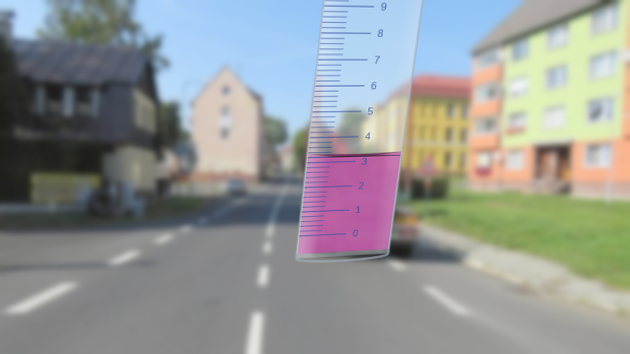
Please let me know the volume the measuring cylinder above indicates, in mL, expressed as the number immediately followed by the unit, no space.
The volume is 3.2mL
